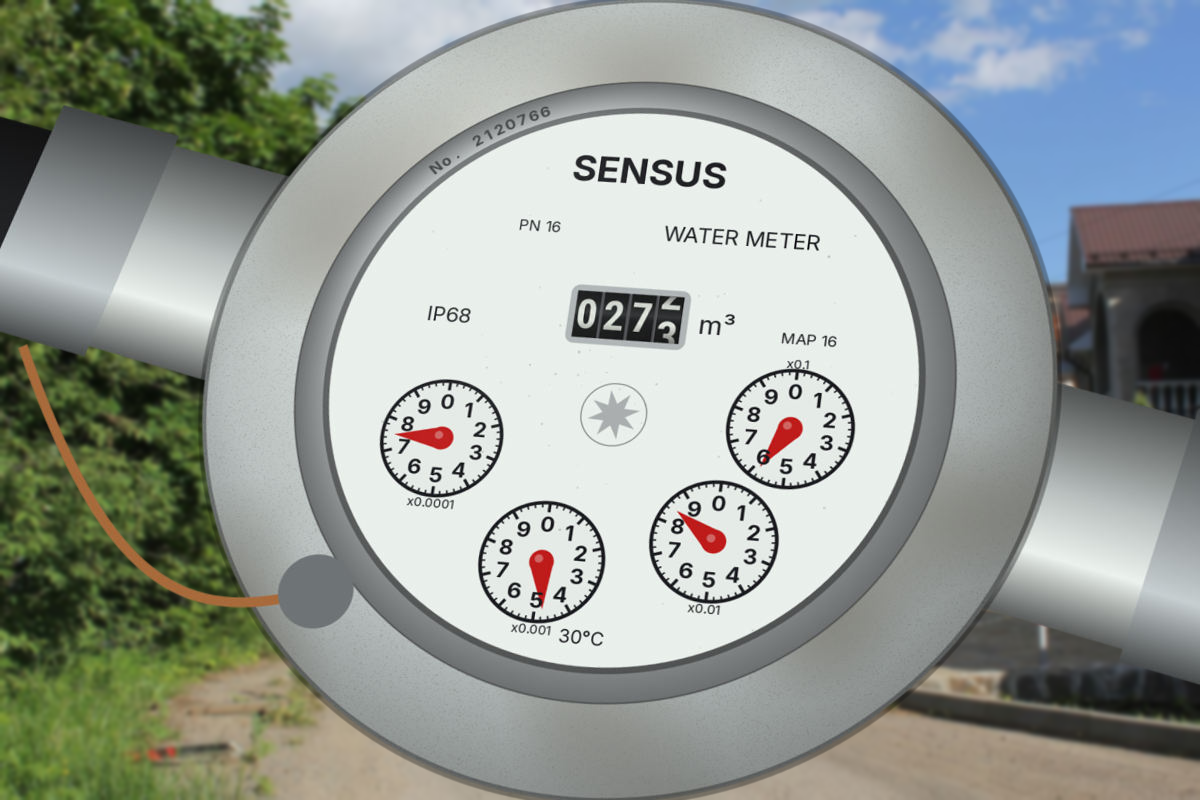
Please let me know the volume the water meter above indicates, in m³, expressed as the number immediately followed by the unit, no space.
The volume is 272.5847m³
